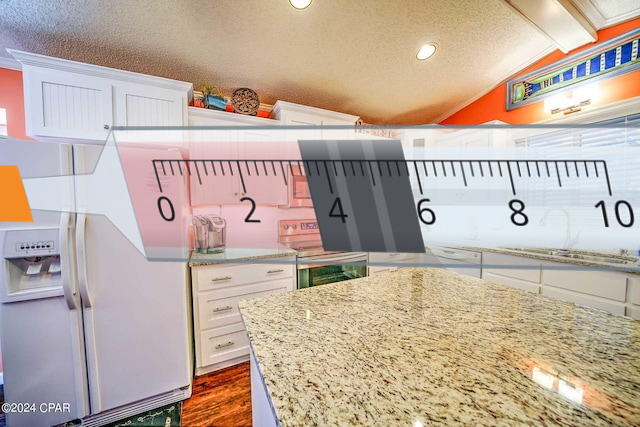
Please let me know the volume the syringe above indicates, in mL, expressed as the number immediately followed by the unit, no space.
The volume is 3.5mL
